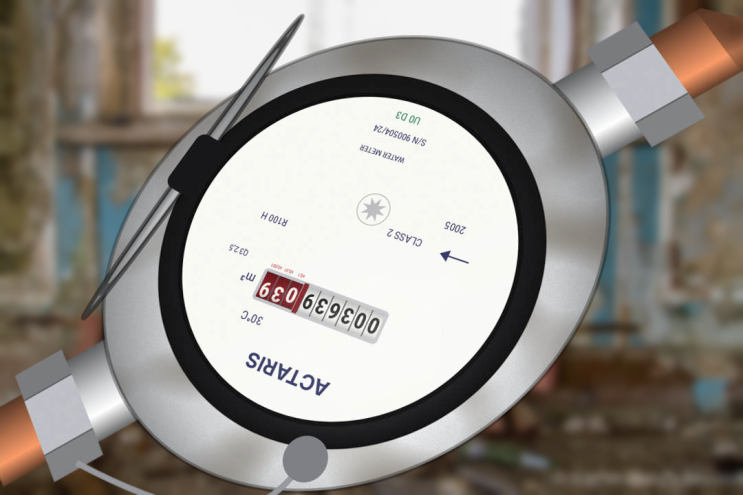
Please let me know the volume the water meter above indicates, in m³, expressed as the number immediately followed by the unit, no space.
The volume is 3639.039m³
